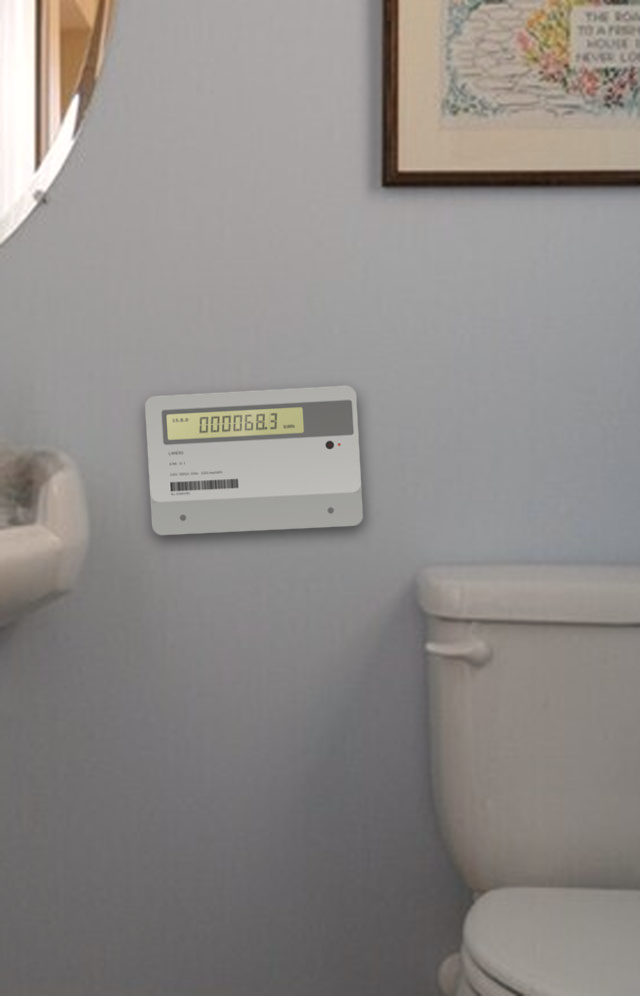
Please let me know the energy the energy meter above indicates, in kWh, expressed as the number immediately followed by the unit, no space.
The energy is 68.3kWh
